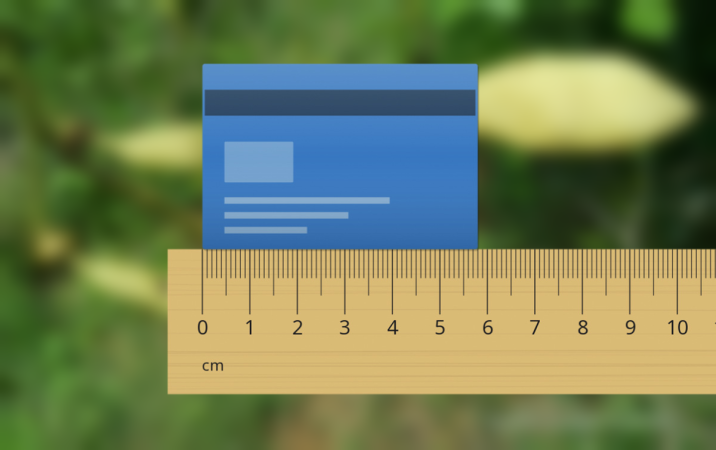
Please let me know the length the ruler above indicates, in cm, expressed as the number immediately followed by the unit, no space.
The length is 5.8cm
